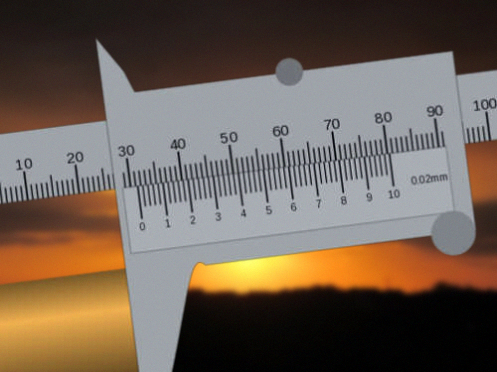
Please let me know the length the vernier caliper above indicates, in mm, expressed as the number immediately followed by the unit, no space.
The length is 31.4mm
